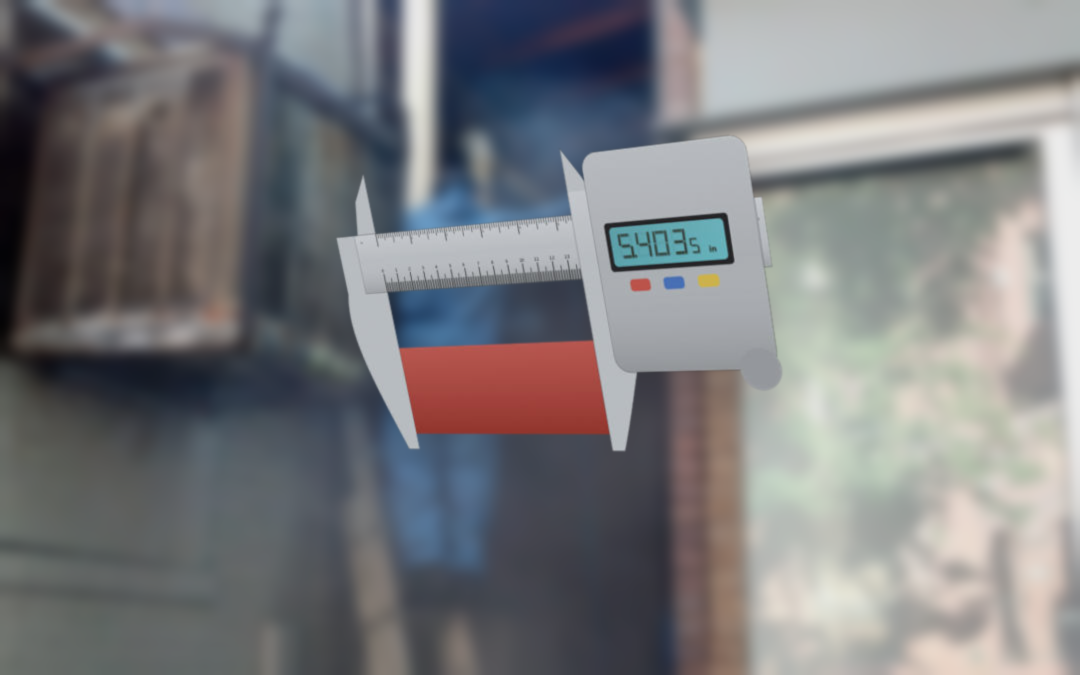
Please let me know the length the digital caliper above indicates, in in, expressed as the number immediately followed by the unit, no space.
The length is 5.4035in
